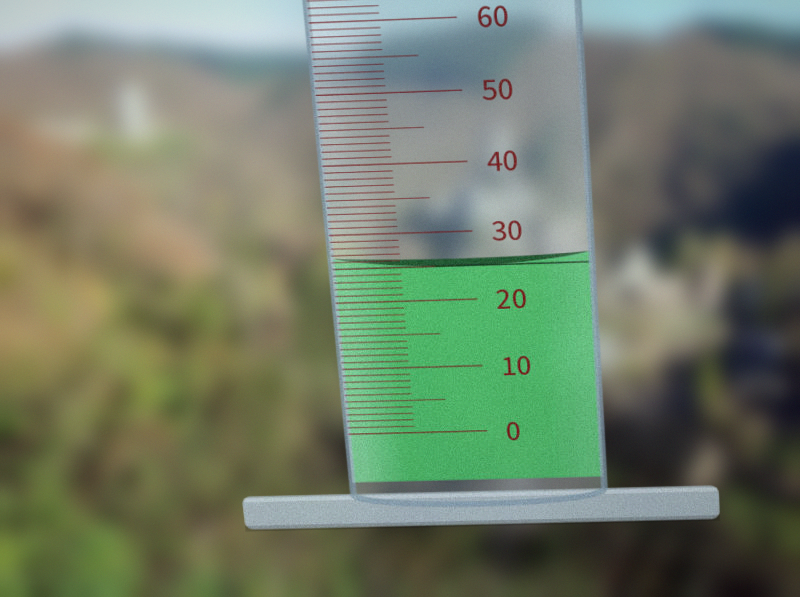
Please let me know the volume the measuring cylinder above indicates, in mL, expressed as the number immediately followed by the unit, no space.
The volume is 25mL
